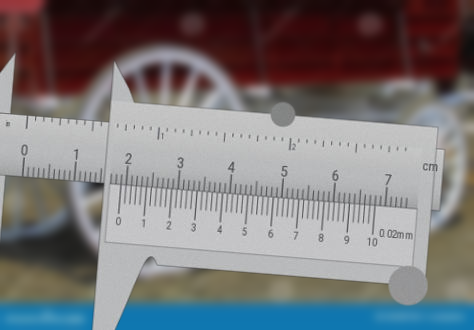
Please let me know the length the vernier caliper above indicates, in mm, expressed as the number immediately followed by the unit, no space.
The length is 19.0mm
